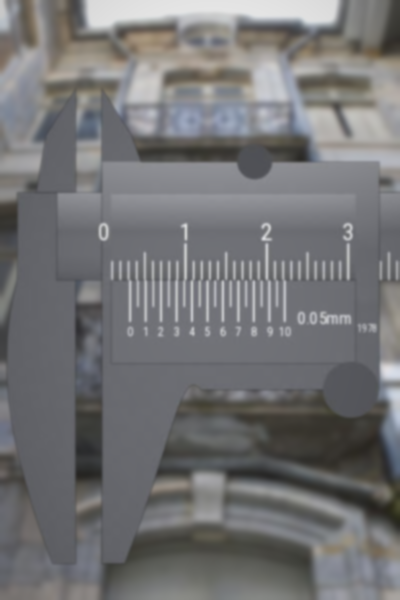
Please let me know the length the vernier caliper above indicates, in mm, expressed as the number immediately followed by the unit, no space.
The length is 3.2mm
